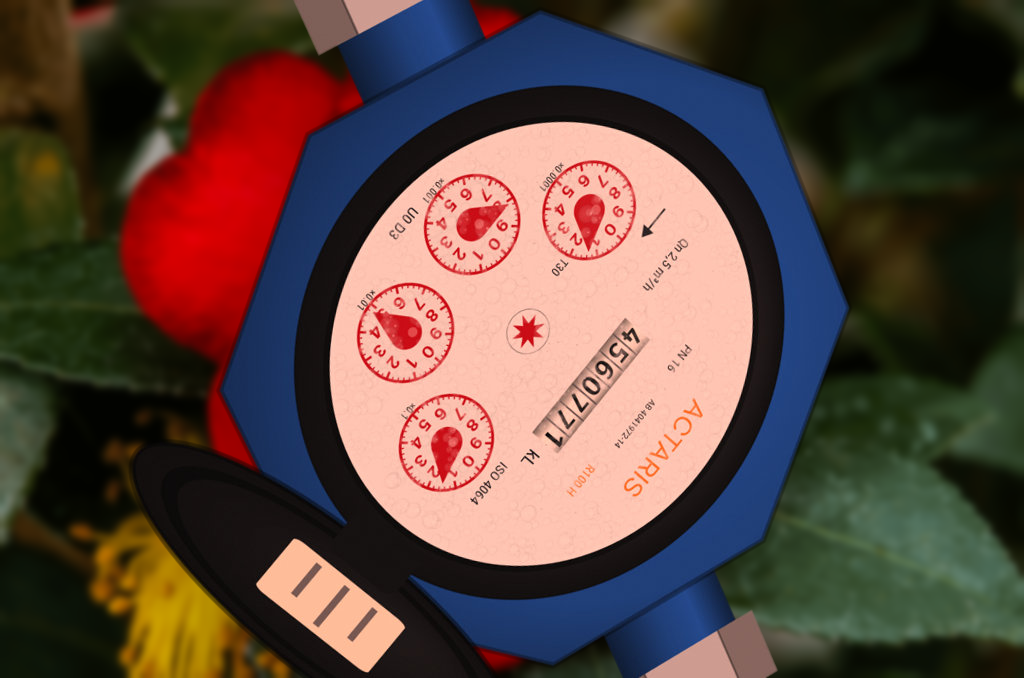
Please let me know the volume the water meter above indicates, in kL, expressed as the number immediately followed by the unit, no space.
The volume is 4560771.1481kL
